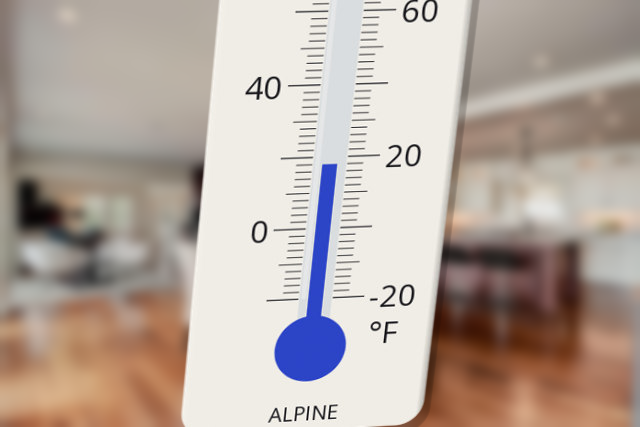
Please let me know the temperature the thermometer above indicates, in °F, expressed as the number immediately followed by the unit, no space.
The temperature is 18°F
